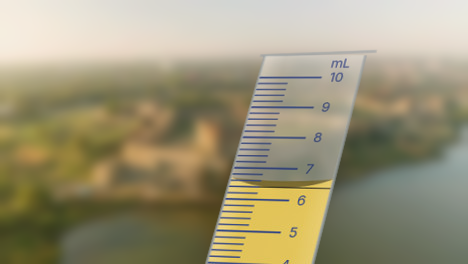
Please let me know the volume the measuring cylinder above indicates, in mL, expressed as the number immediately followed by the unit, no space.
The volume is 6.4mL
